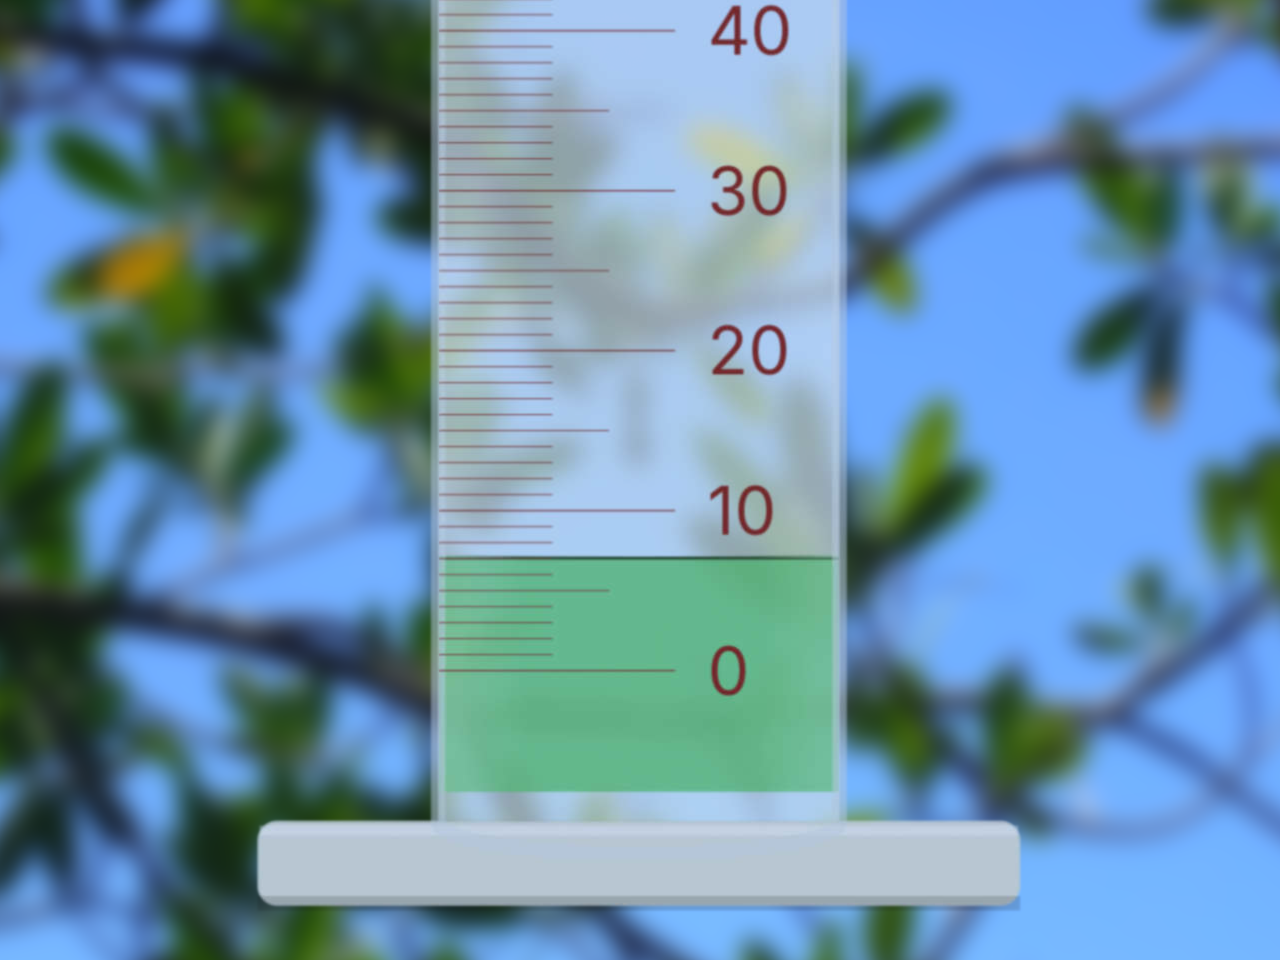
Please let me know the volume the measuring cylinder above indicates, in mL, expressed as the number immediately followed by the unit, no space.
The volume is 7mL
